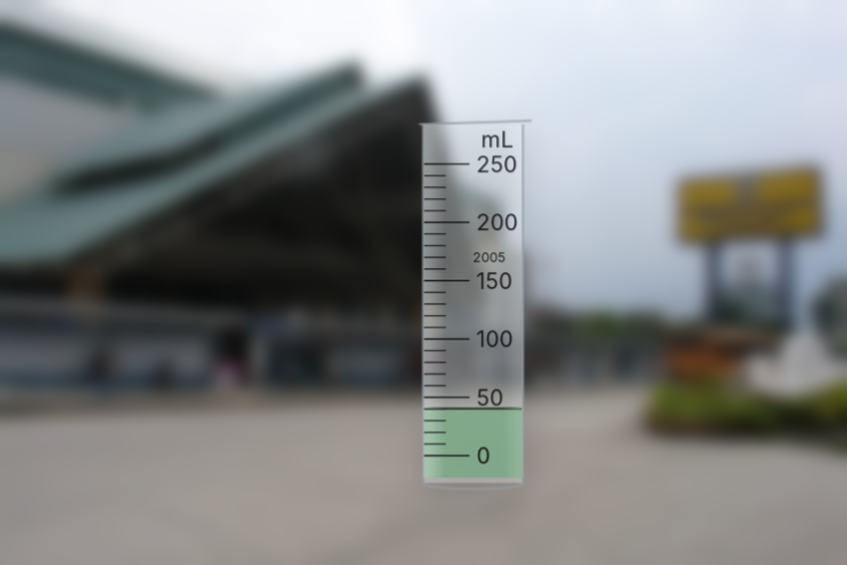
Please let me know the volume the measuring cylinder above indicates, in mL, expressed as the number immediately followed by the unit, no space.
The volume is 40mL
